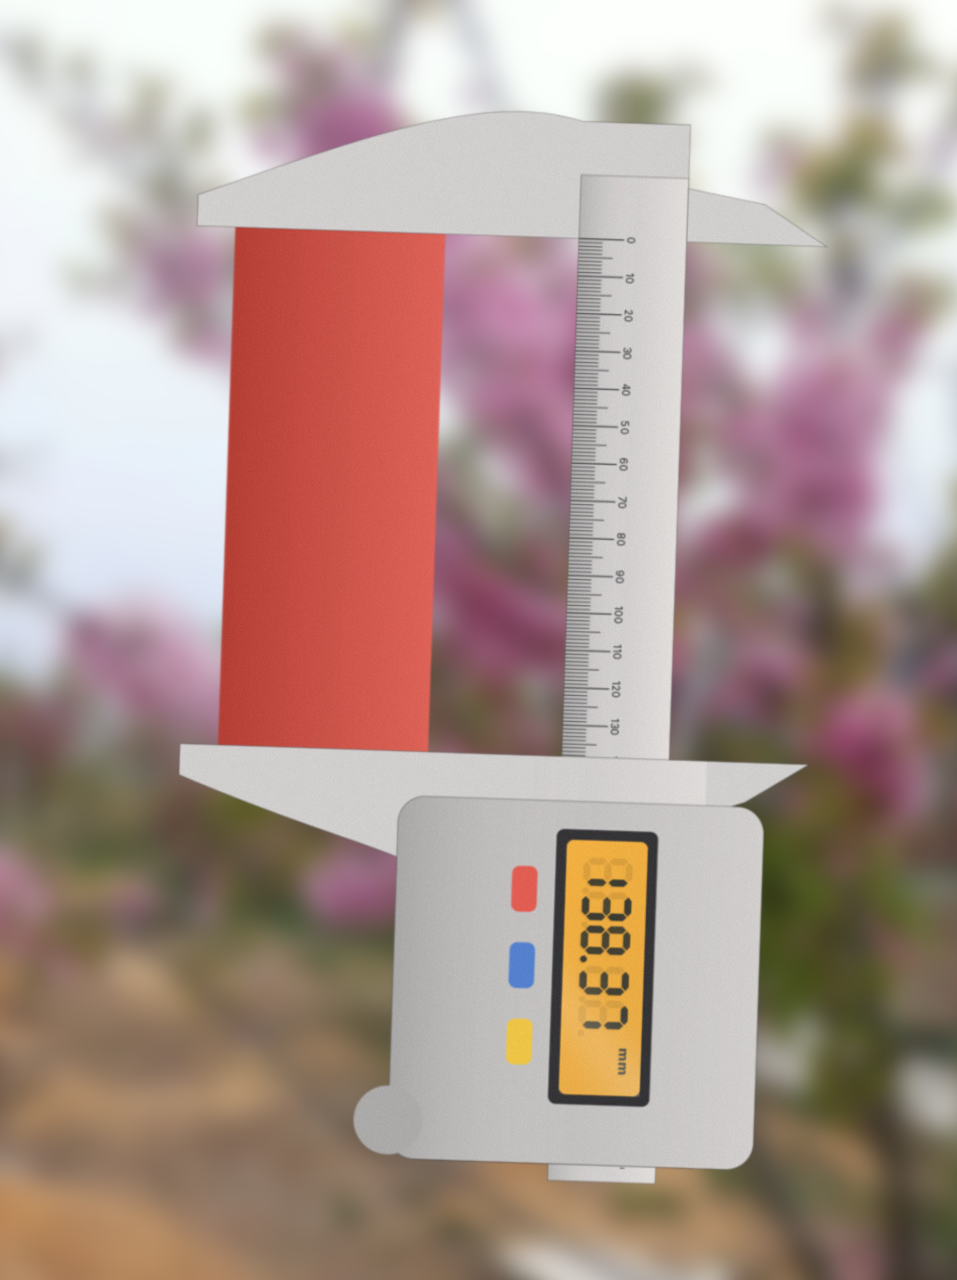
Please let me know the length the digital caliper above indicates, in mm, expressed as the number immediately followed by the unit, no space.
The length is 138.37mm
